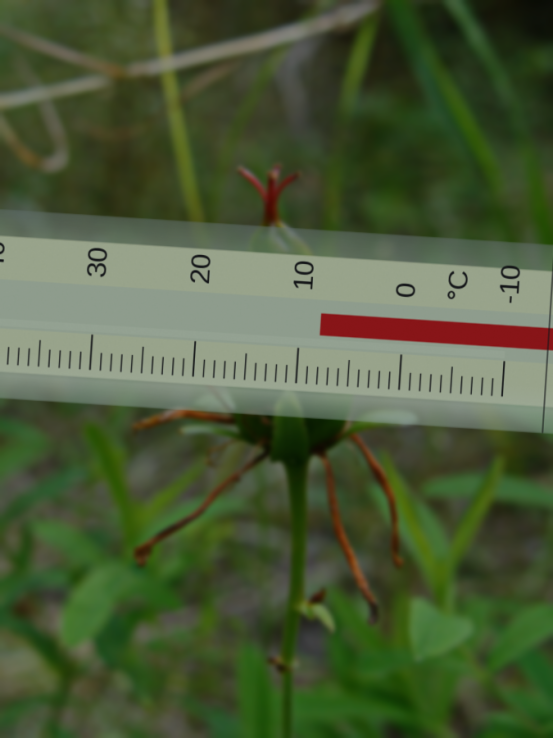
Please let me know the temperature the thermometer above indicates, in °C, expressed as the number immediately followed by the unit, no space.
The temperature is 8°C
